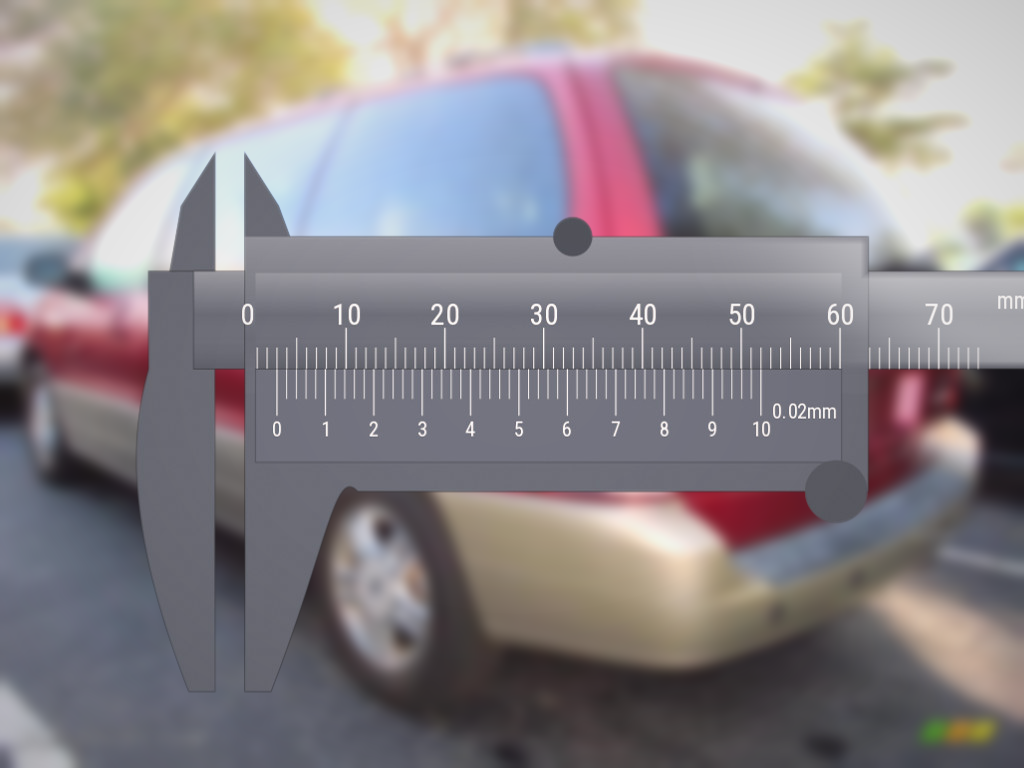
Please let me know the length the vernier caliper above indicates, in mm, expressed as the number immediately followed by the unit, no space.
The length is 3.0mm
